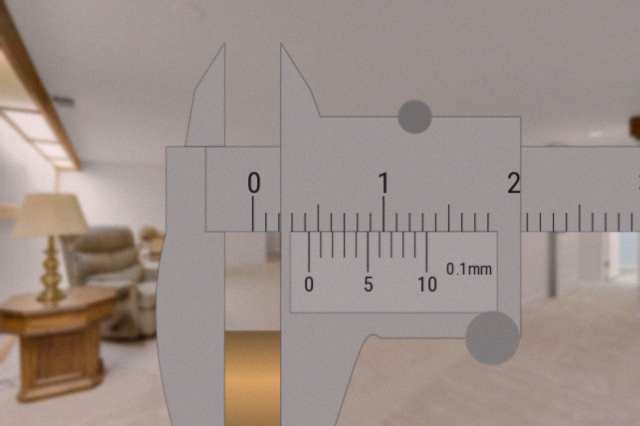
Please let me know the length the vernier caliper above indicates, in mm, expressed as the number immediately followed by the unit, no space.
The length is 4.3mm
